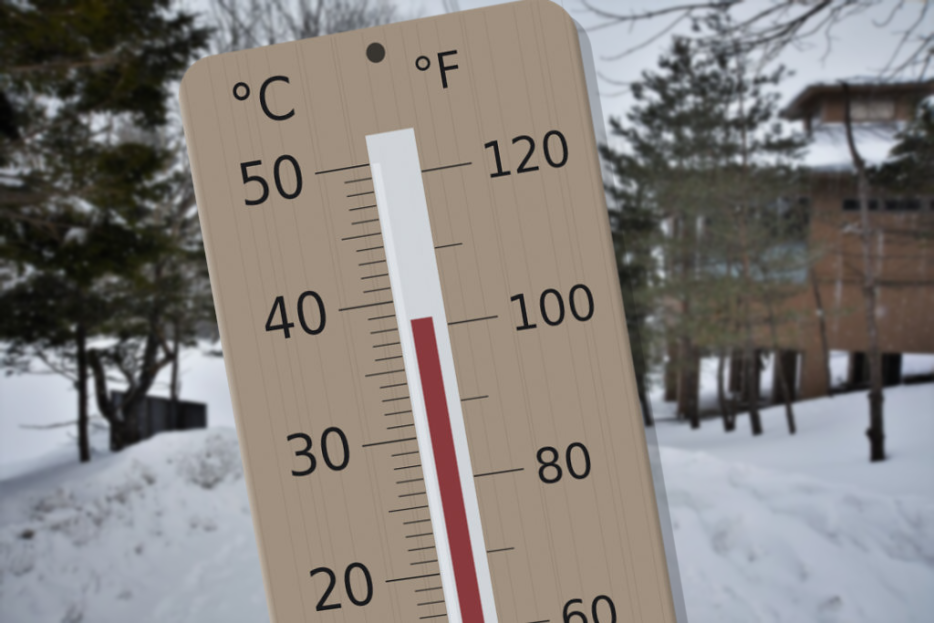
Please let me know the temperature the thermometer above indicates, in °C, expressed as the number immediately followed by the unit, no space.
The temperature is 38.5°C
